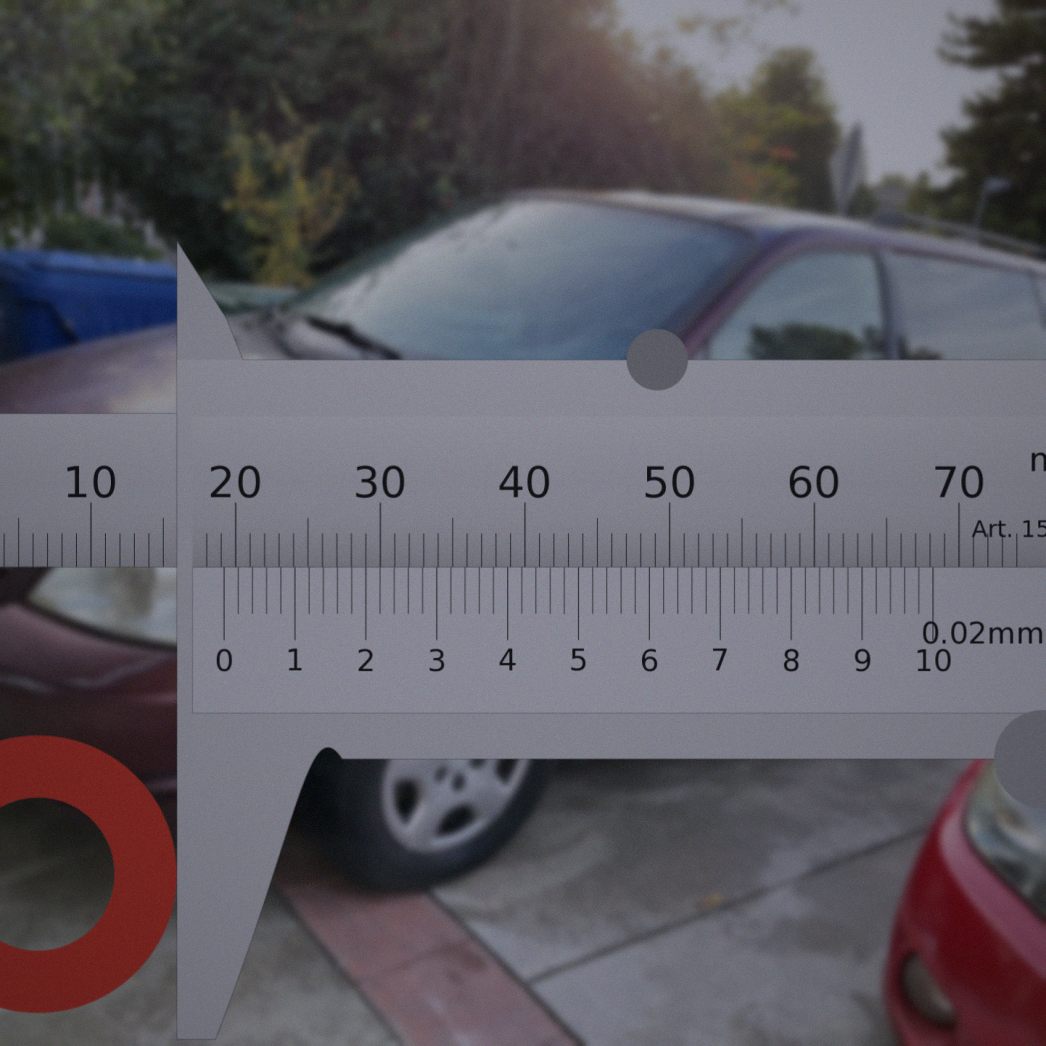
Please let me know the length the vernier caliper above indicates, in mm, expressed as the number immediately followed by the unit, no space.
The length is 19.2mm
